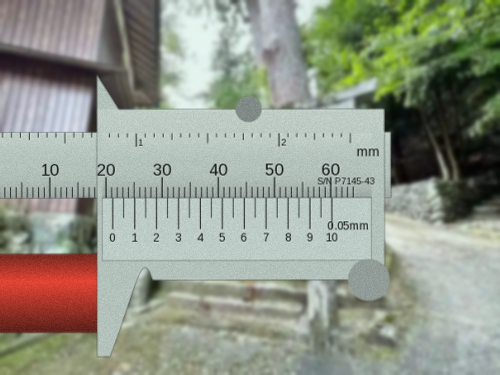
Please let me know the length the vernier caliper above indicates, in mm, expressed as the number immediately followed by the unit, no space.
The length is 21.2mm
